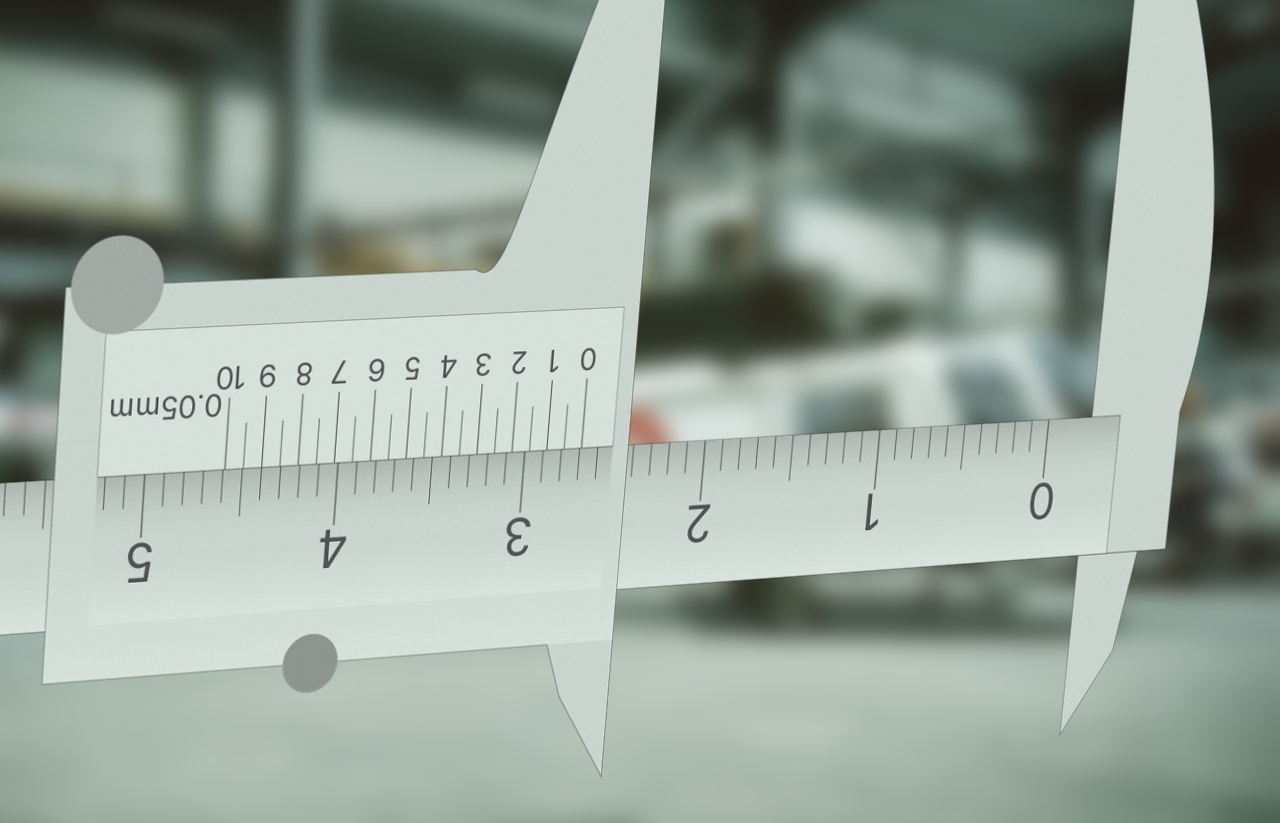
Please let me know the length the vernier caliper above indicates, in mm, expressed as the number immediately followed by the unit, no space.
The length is 26.9mm
